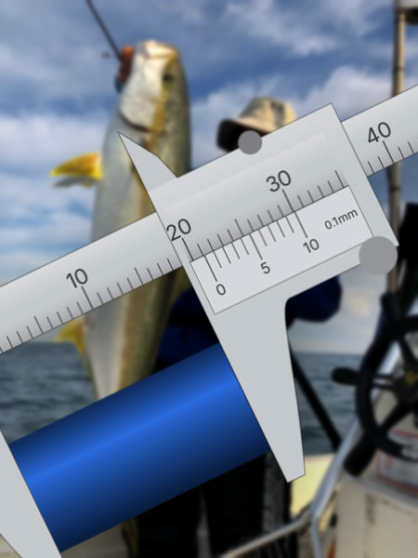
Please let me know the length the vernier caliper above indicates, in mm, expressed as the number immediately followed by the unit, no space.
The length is 21.1mm
